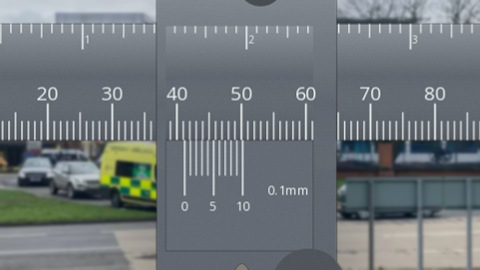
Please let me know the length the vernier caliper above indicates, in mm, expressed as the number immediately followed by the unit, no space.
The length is 41.2mm
